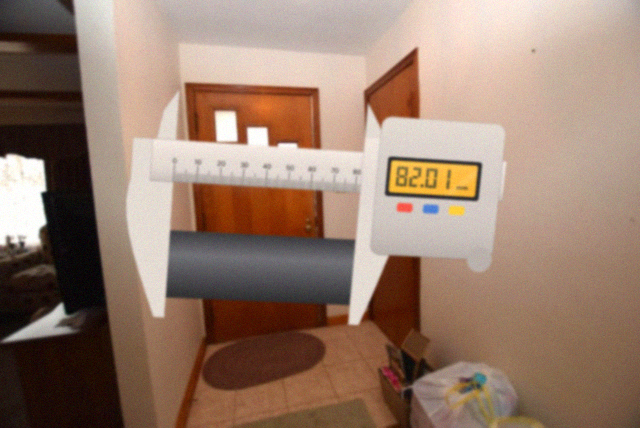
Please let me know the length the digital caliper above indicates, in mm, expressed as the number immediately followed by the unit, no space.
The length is 82.01mm
